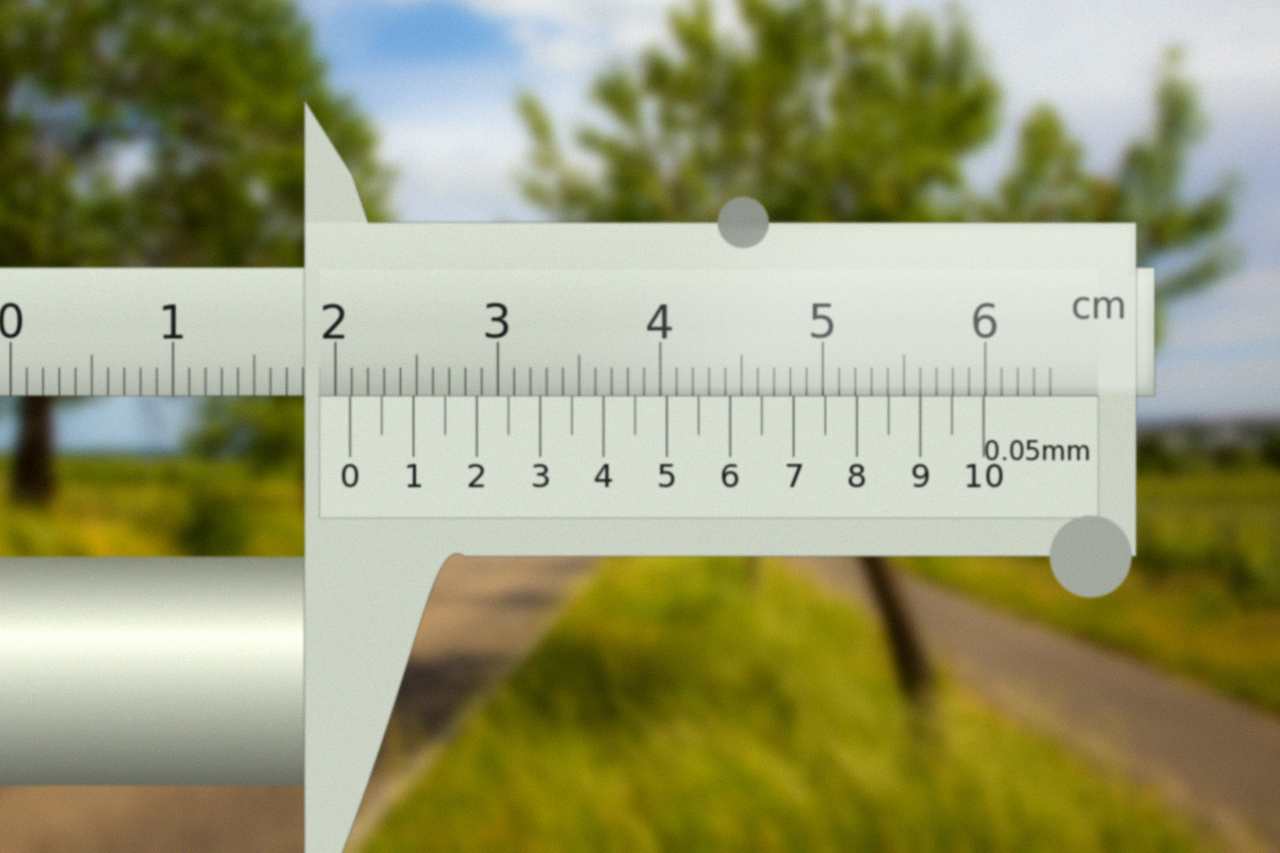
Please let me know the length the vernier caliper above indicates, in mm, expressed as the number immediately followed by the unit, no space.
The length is 20.9mm
